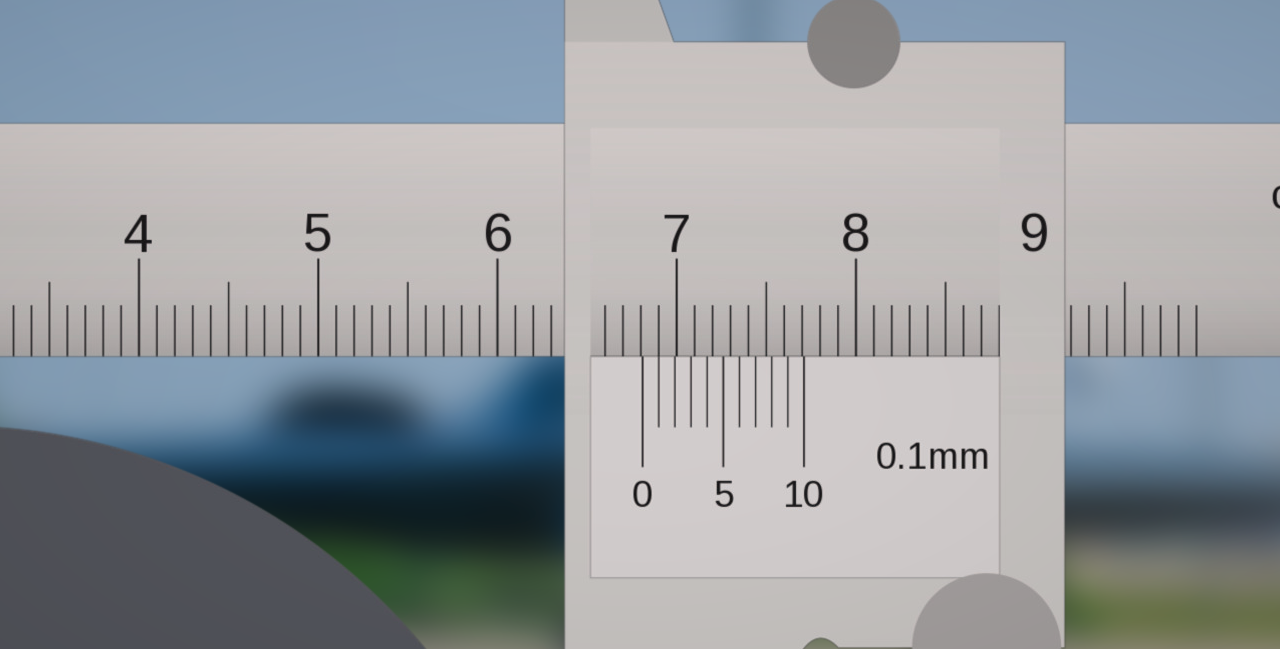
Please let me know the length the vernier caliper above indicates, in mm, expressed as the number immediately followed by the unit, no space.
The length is 68.1mm
